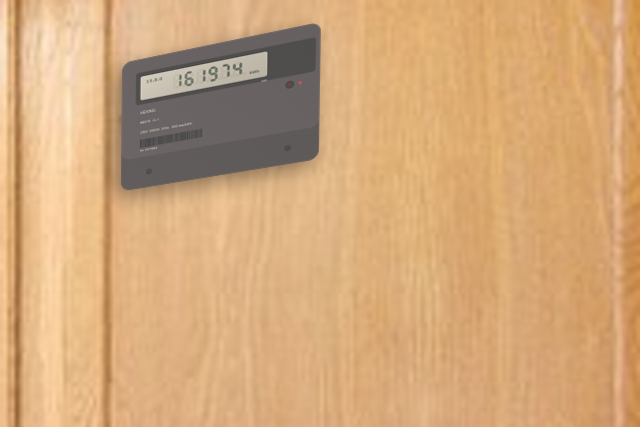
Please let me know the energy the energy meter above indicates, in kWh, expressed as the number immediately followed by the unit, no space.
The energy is 161974kWh
